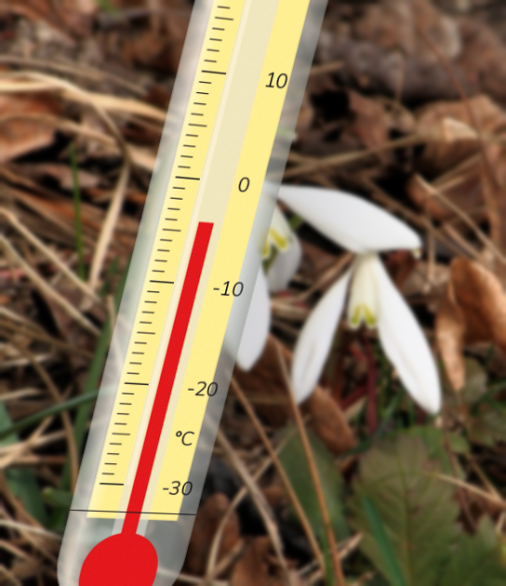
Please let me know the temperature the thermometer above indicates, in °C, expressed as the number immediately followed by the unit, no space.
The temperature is -4°C
